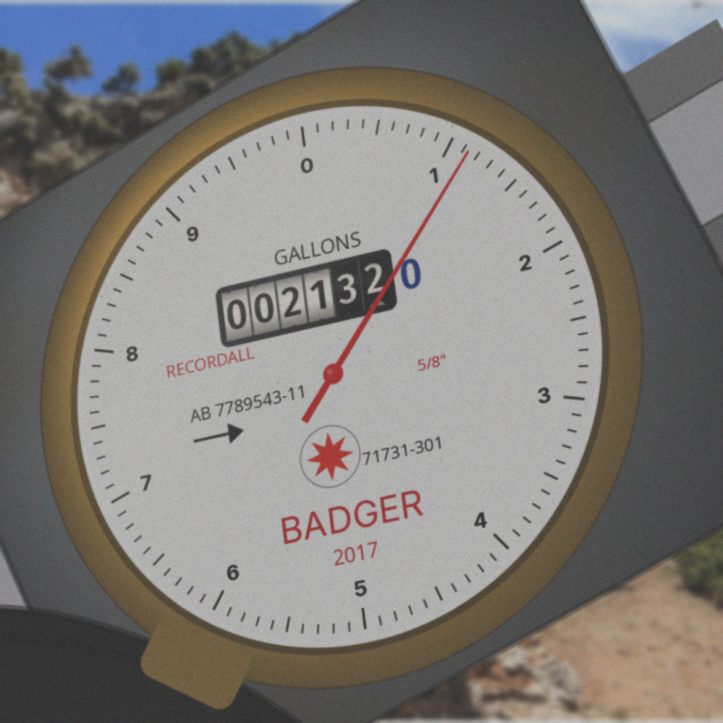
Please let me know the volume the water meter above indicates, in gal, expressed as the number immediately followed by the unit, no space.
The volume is 21321.1gal
